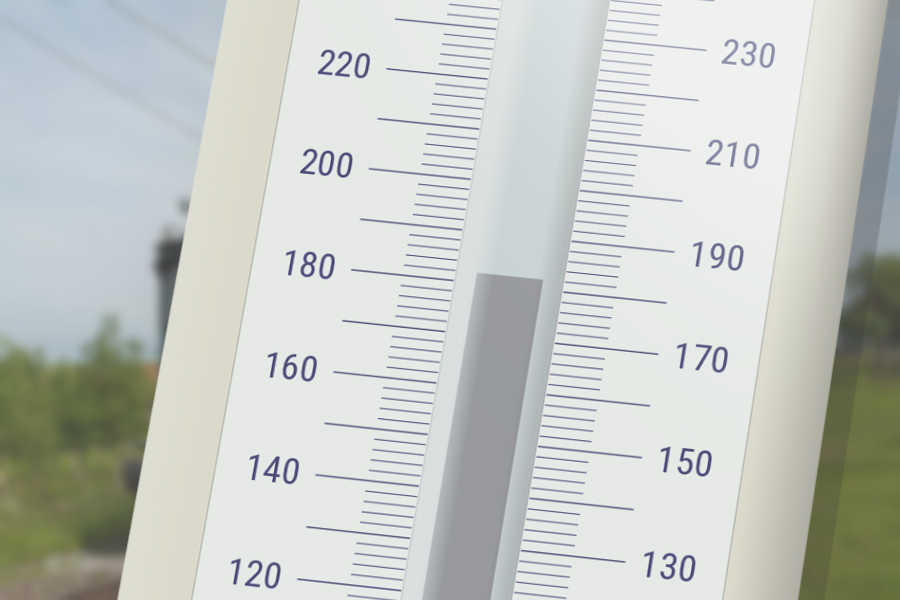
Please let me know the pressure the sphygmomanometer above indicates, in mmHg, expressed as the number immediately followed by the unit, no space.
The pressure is 182mmHg
